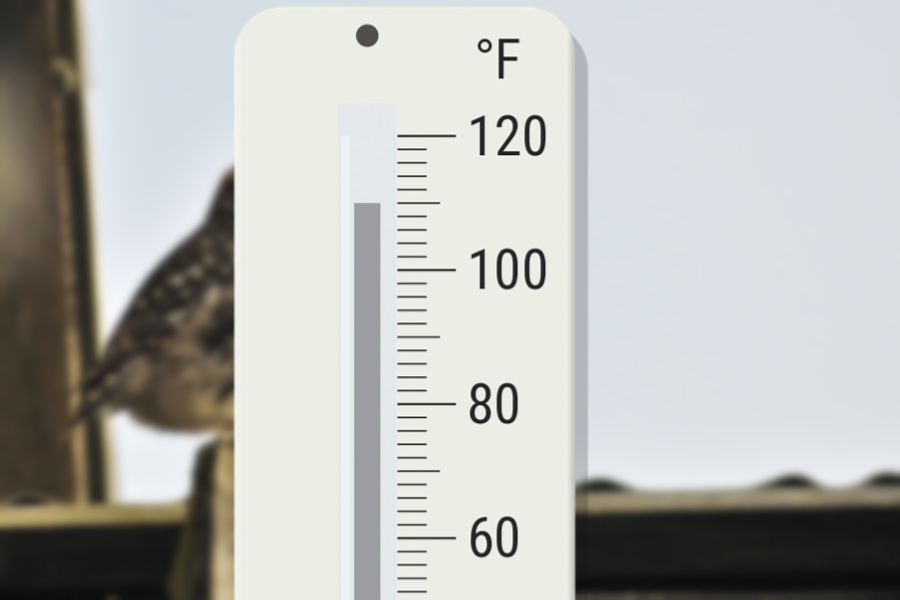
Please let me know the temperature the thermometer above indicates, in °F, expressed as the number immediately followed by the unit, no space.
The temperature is 110°F
